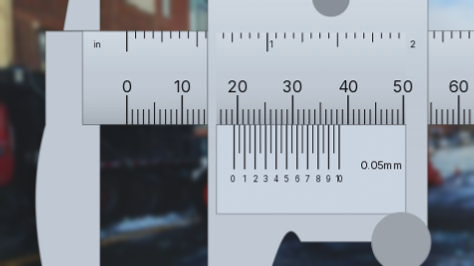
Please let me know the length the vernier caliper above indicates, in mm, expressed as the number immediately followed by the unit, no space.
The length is 19.4mm
